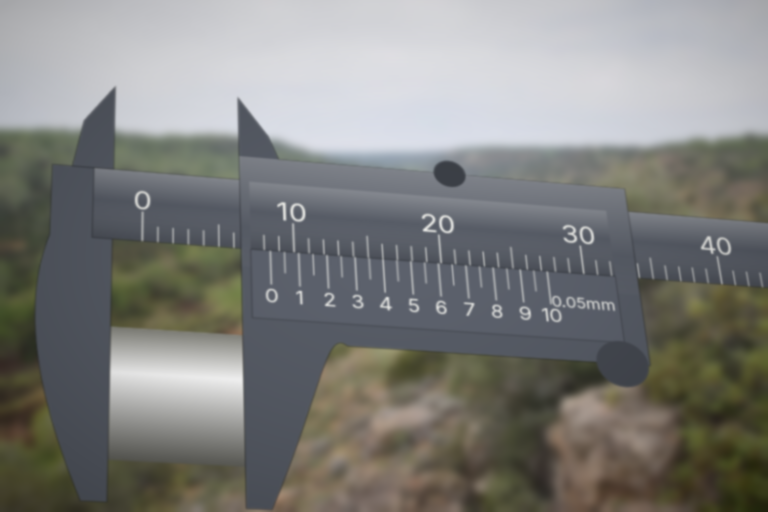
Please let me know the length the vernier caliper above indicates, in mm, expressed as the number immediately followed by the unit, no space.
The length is 8.4mm
